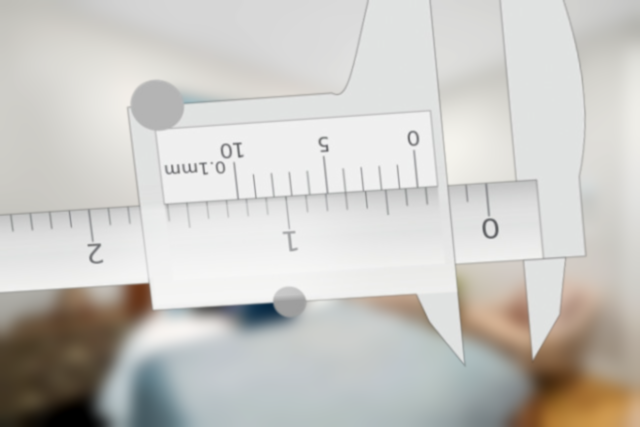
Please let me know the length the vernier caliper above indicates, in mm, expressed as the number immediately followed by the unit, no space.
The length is 3.4mm
